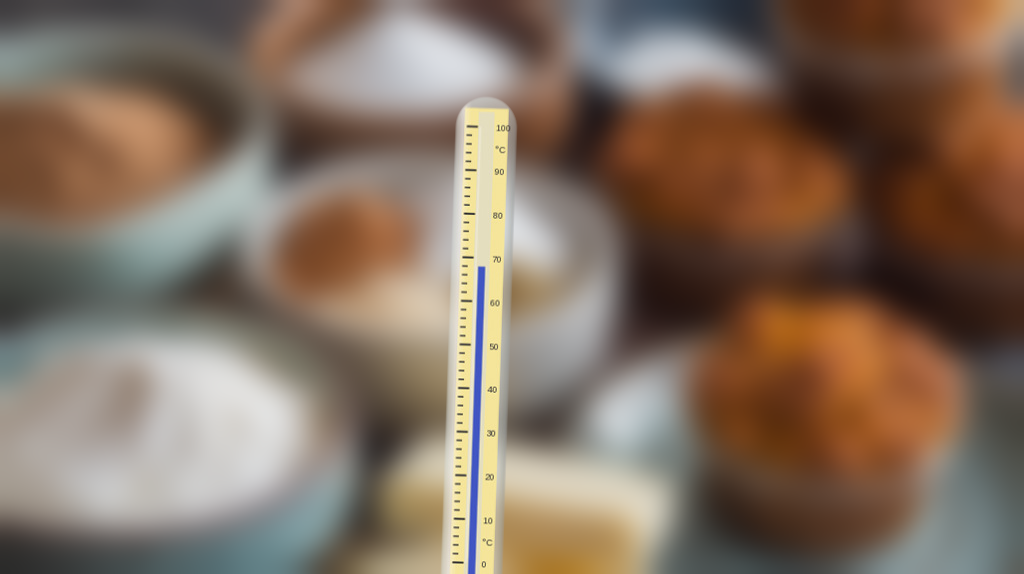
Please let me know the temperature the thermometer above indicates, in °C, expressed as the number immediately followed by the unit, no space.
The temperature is 68°C
